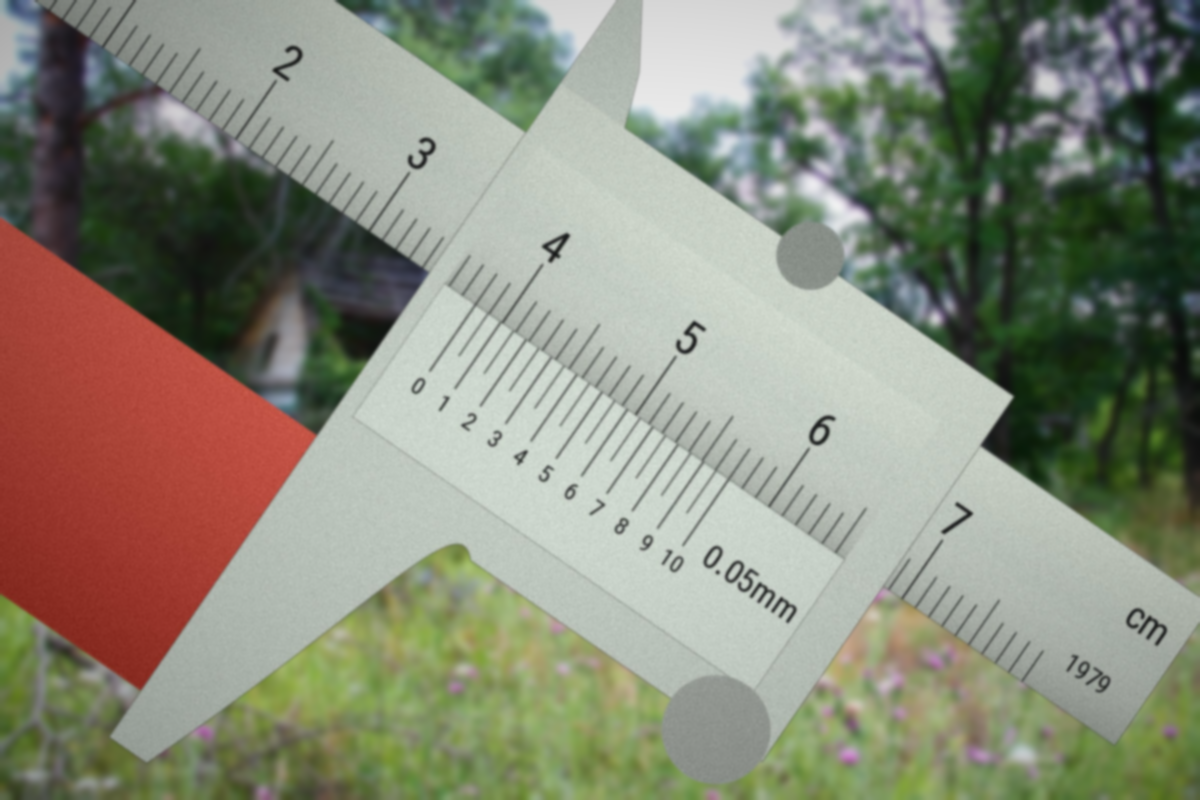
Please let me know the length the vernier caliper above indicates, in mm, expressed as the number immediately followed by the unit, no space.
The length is 38.0mm
